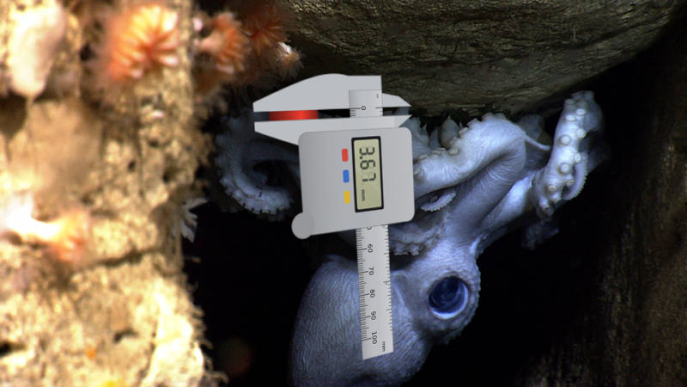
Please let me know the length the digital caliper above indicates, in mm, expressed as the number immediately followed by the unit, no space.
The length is 3.67mm
